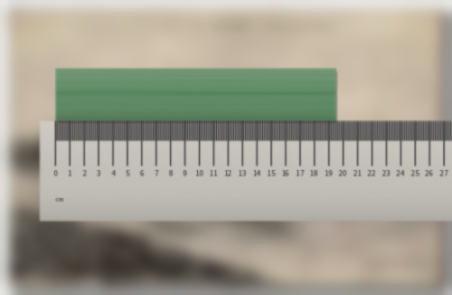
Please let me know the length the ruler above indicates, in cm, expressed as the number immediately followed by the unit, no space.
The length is 19.5cm
